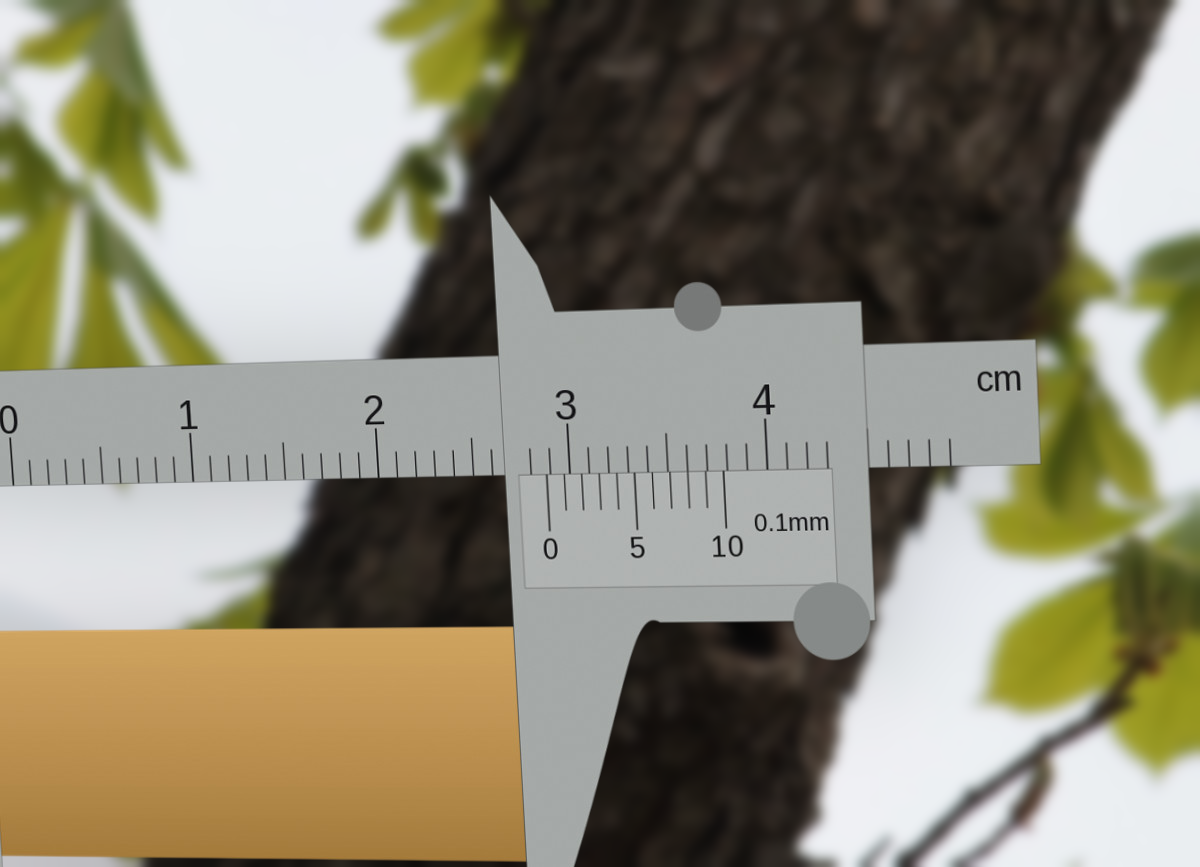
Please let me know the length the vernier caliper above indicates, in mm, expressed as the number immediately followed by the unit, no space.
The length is 28.8mm
